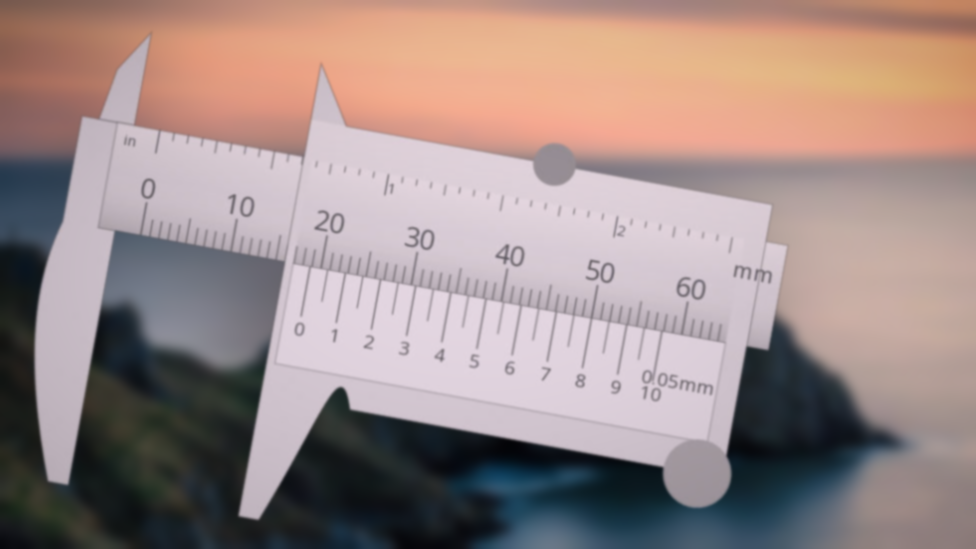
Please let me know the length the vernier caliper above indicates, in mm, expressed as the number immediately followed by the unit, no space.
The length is 18.8mm
